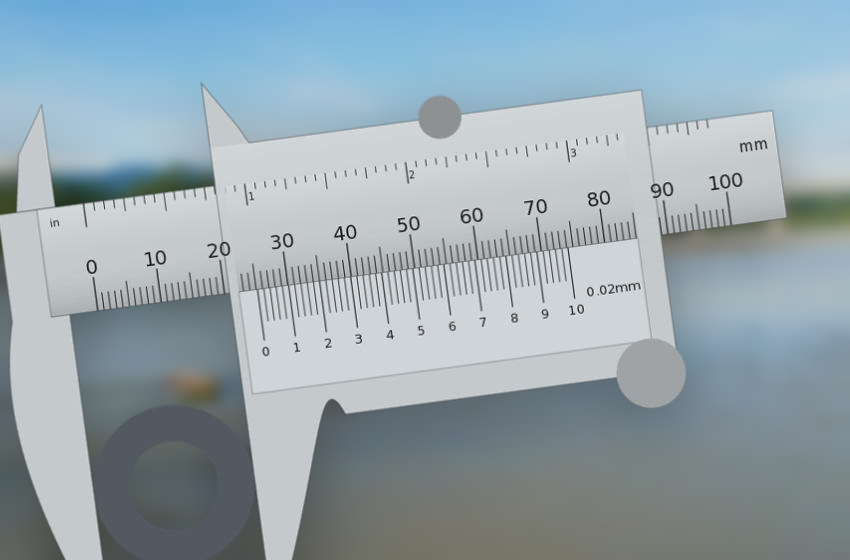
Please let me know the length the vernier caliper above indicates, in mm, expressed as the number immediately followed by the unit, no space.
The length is 25.2mm
